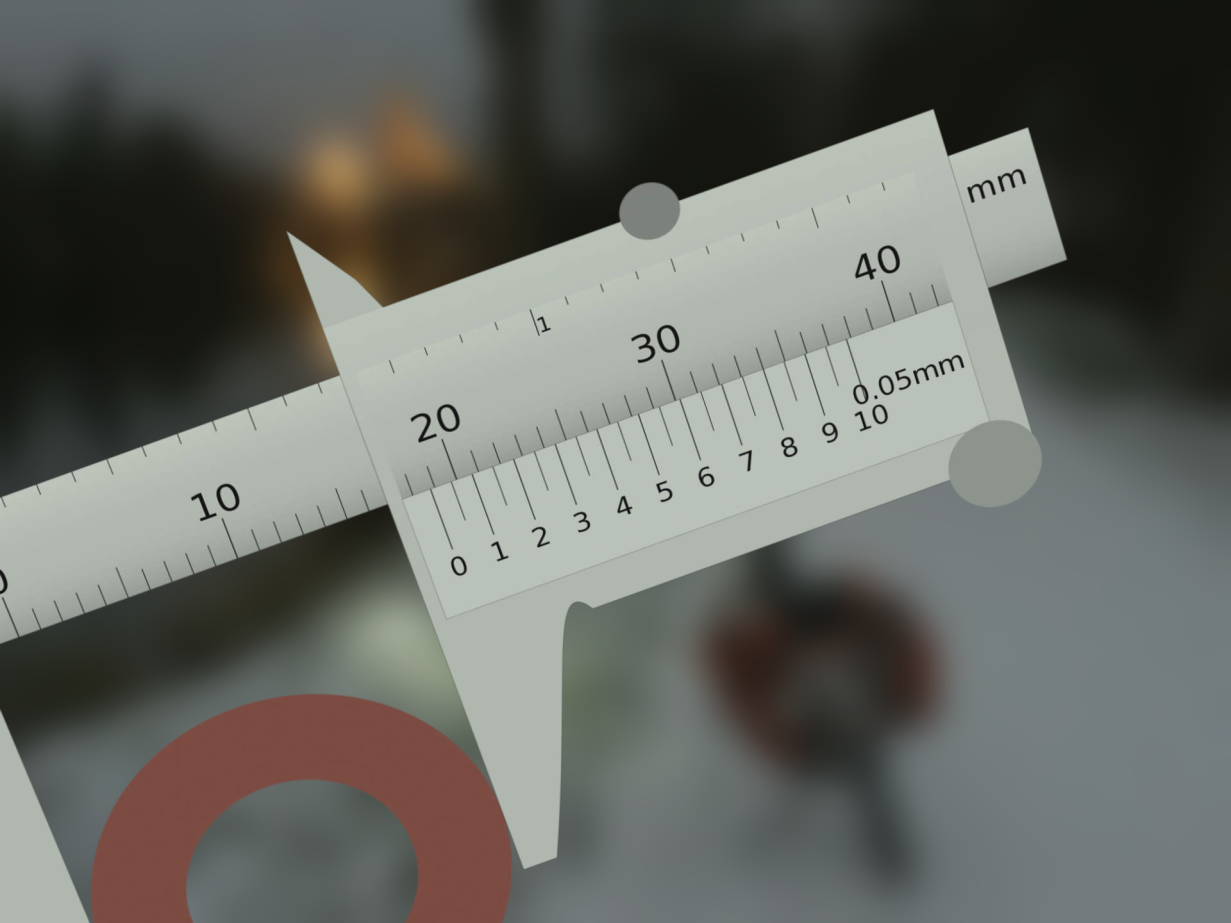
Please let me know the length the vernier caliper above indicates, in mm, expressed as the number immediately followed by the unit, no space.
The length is 18.80mm
